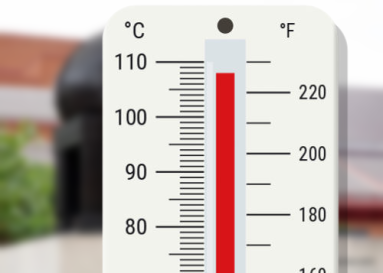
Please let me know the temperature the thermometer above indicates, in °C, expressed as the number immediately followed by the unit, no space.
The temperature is 108°C
